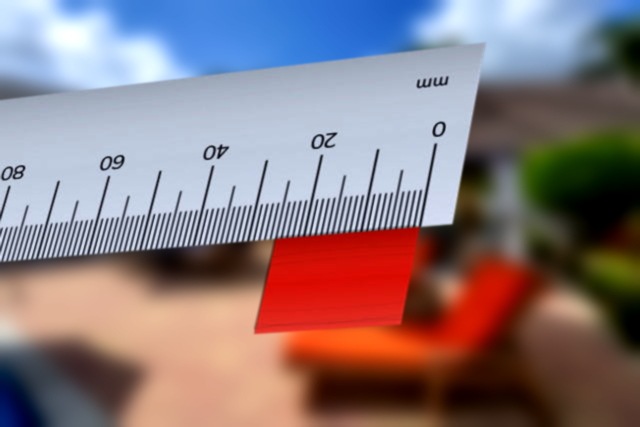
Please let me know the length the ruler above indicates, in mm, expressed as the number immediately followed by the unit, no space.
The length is 25mm
